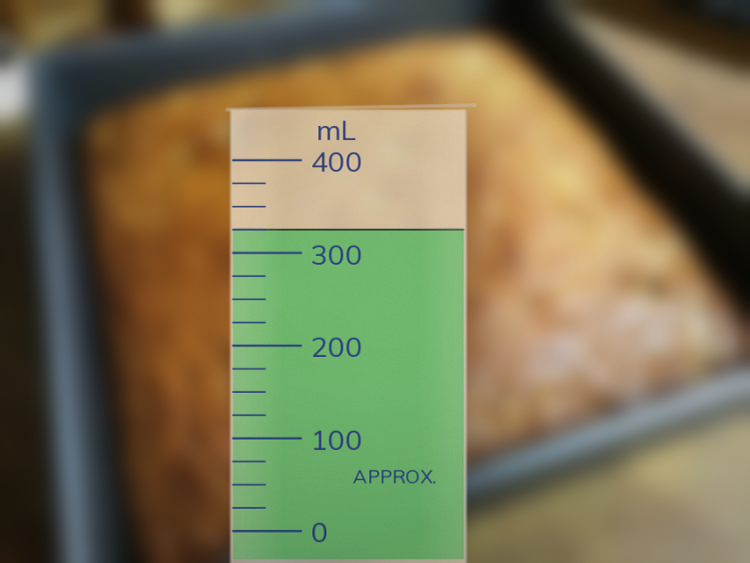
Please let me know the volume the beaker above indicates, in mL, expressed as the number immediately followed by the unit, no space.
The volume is 325mL
